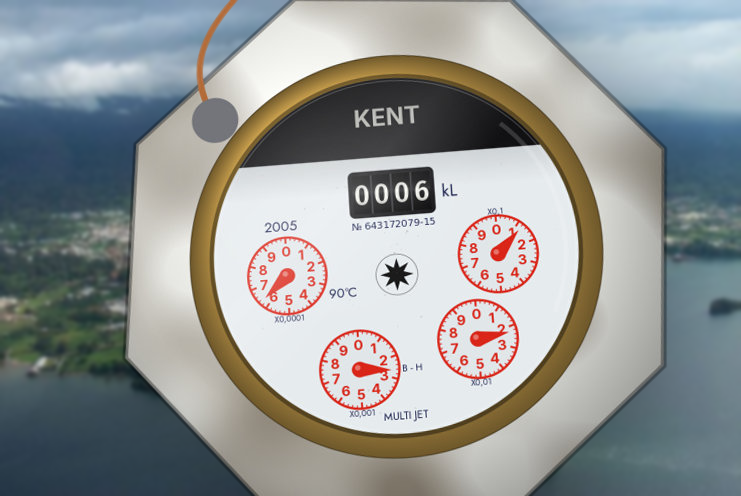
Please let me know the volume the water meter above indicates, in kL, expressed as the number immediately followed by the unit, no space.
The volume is 6.1226kL
